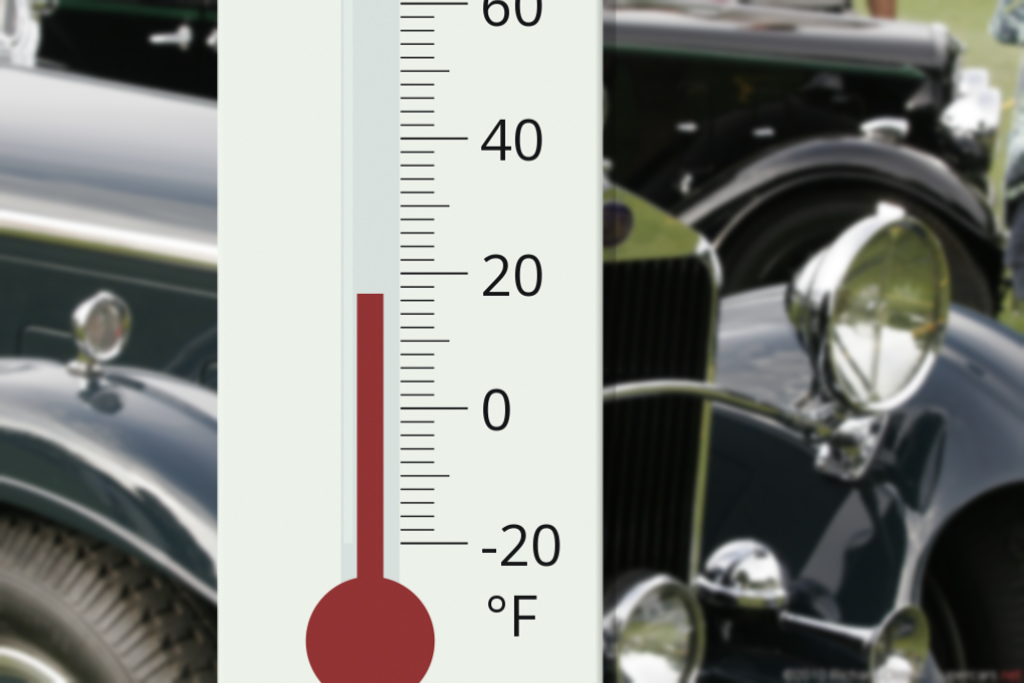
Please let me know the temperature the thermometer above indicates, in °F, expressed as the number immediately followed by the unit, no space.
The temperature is 17°F
